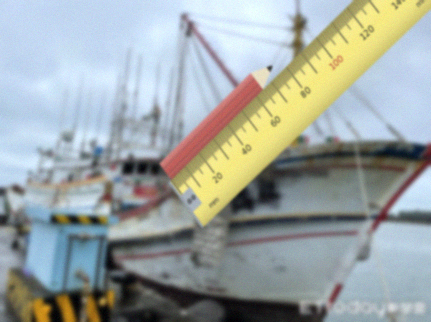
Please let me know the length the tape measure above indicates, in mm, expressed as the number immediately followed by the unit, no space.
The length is 75mm
